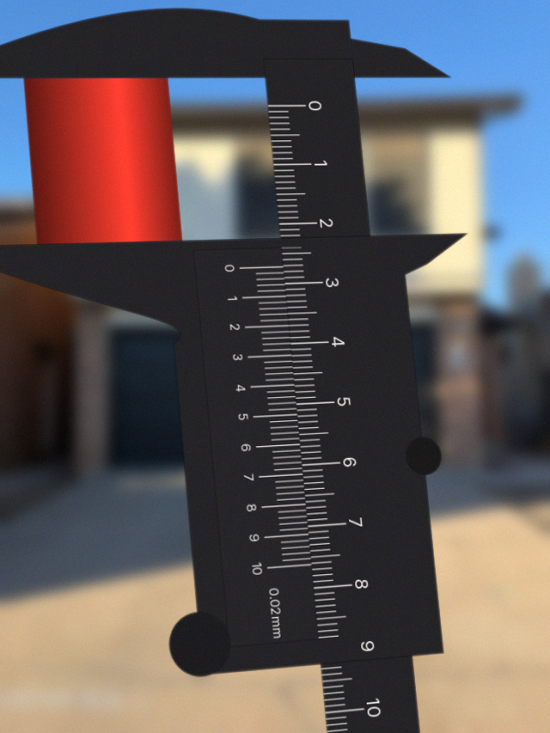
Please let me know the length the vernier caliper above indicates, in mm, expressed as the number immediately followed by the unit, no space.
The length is 27.2mm
